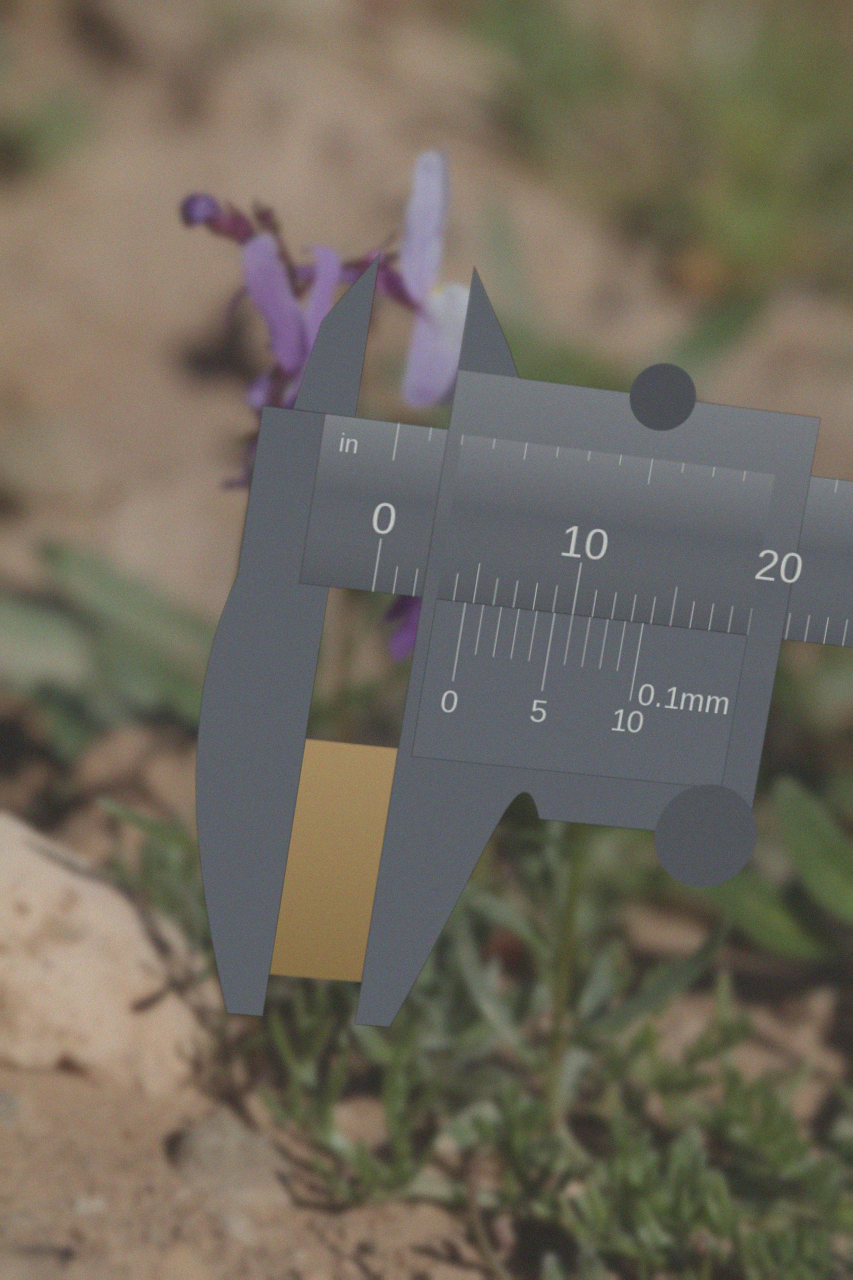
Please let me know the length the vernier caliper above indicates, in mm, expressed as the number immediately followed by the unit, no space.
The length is 4.6mm
